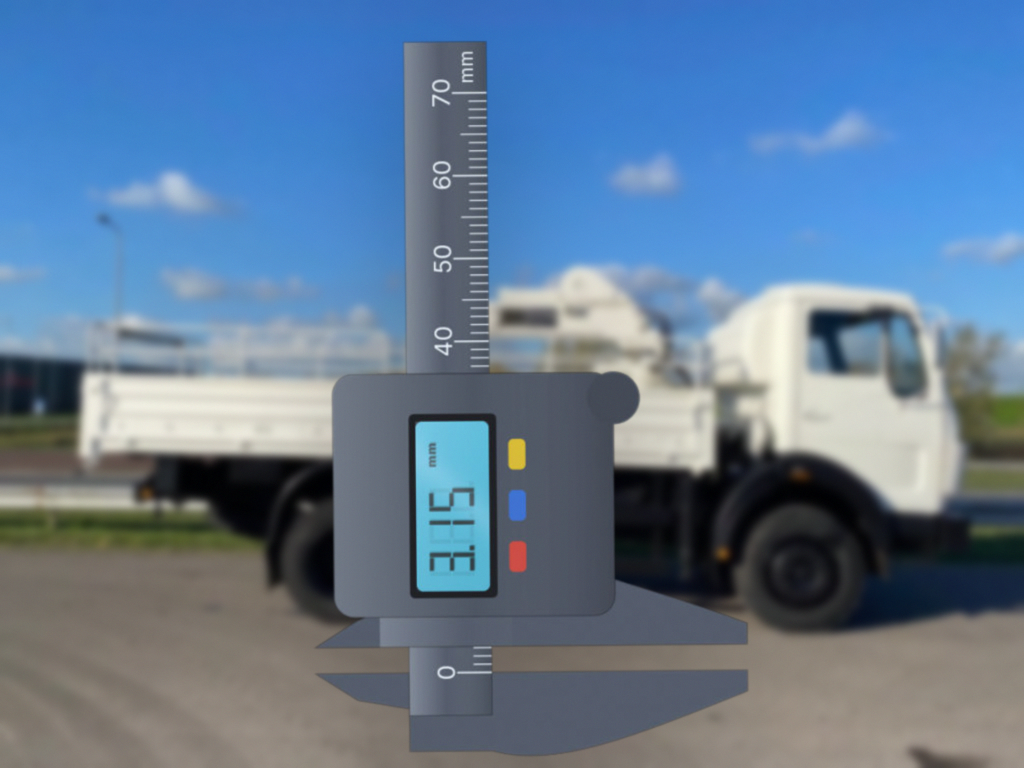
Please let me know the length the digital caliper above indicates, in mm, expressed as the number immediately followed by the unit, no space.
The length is 3.15mm
